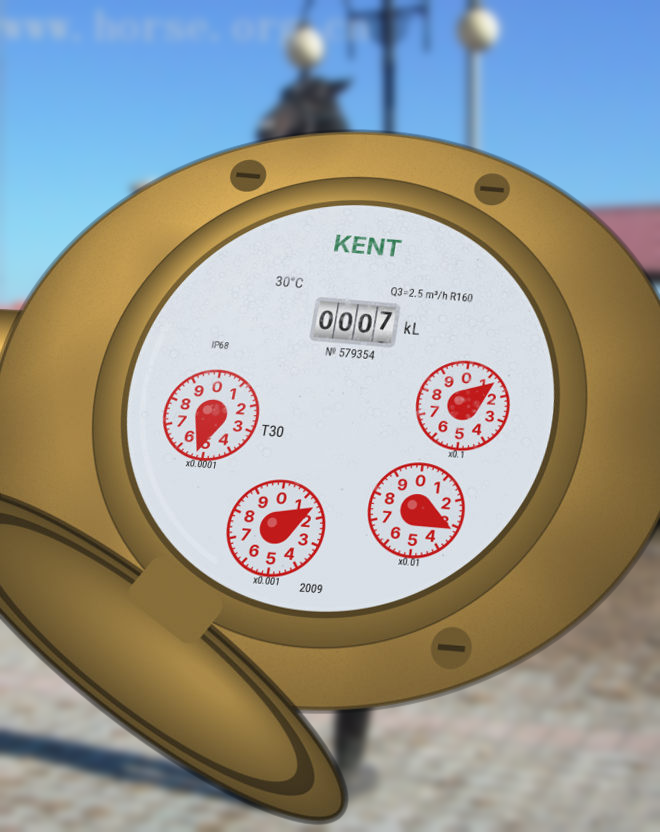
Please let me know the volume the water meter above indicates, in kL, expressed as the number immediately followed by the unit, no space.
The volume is 7.1315kL
